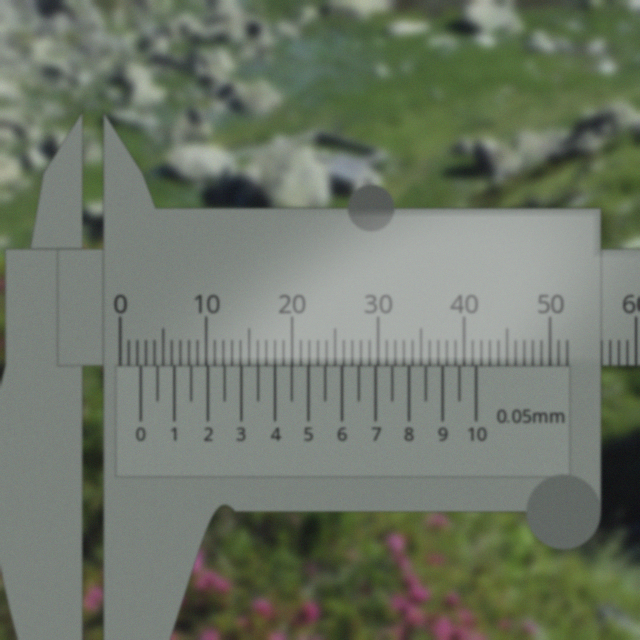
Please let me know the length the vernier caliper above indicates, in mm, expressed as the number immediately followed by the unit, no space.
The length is 2.4mm
